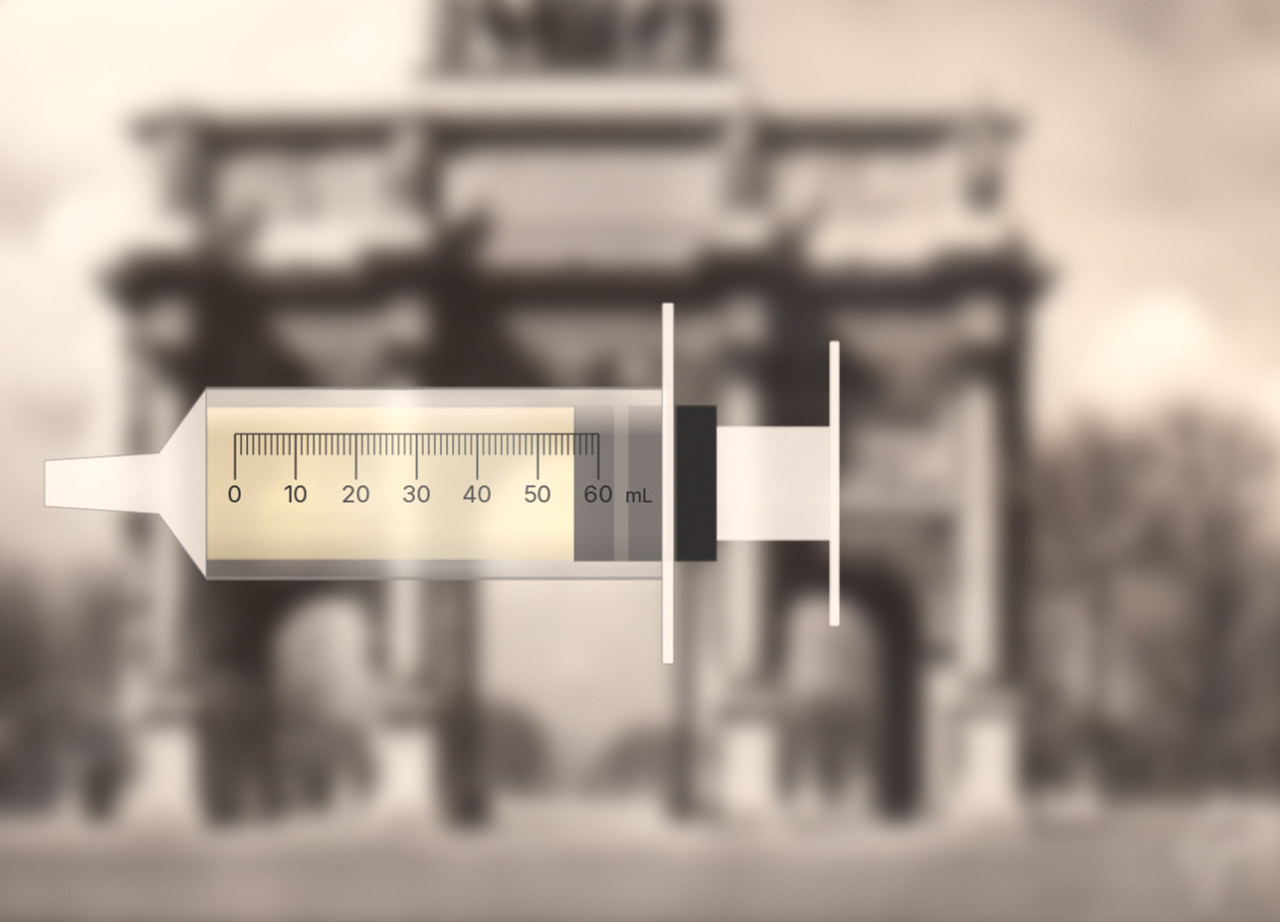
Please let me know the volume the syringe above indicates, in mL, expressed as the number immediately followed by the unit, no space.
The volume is 56mL
